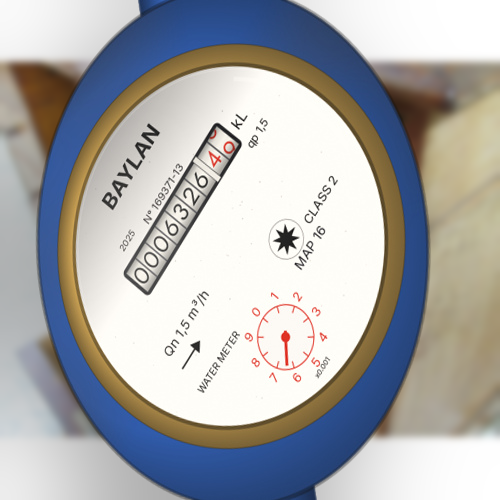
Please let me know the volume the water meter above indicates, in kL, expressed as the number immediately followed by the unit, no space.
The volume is 6326.486kL
